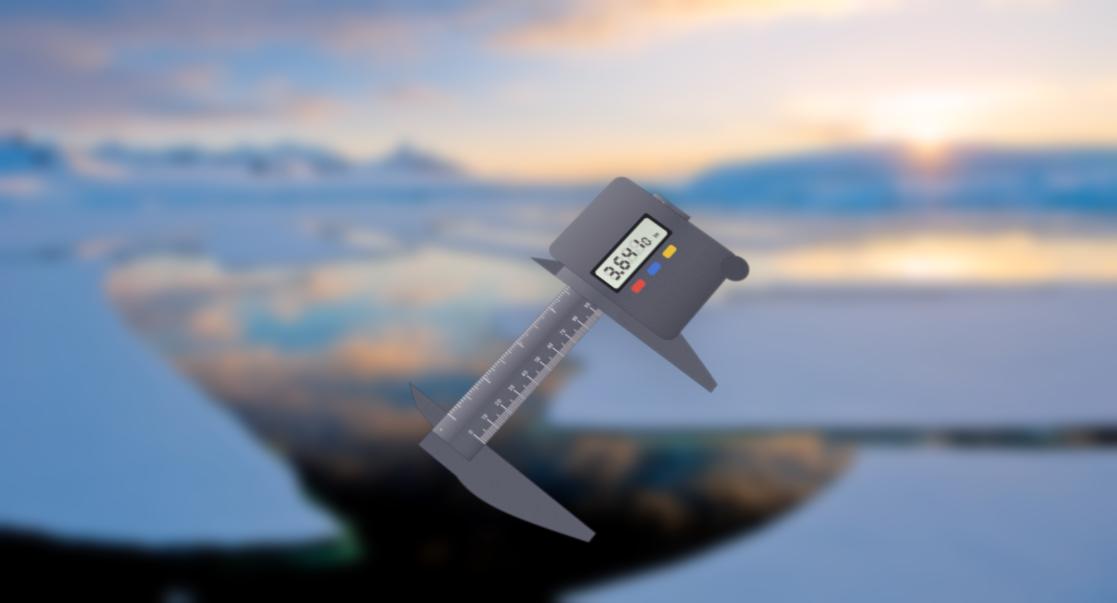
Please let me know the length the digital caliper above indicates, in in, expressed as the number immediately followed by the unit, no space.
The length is 3.6410in
